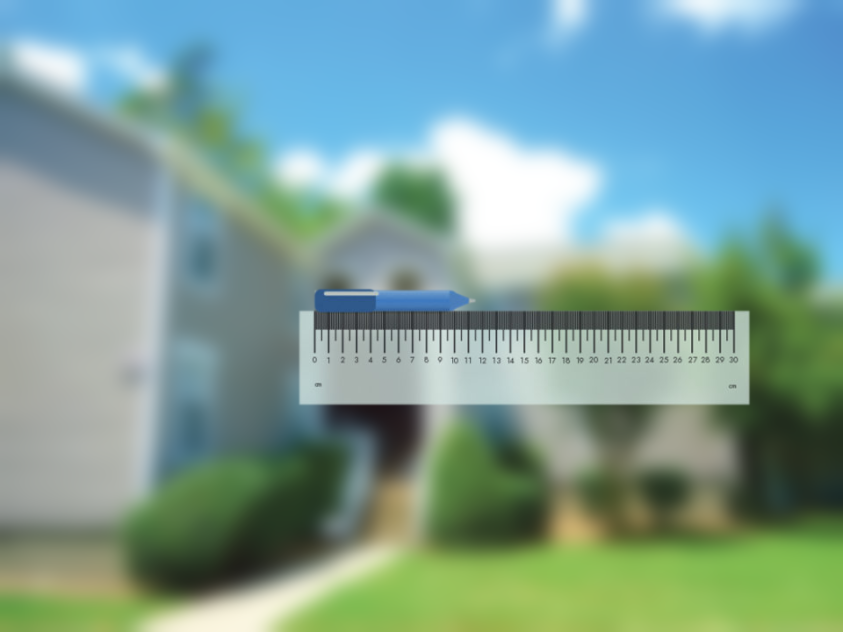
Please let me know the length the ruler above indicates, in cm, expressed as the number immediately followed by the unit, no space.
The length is 11.5cm
